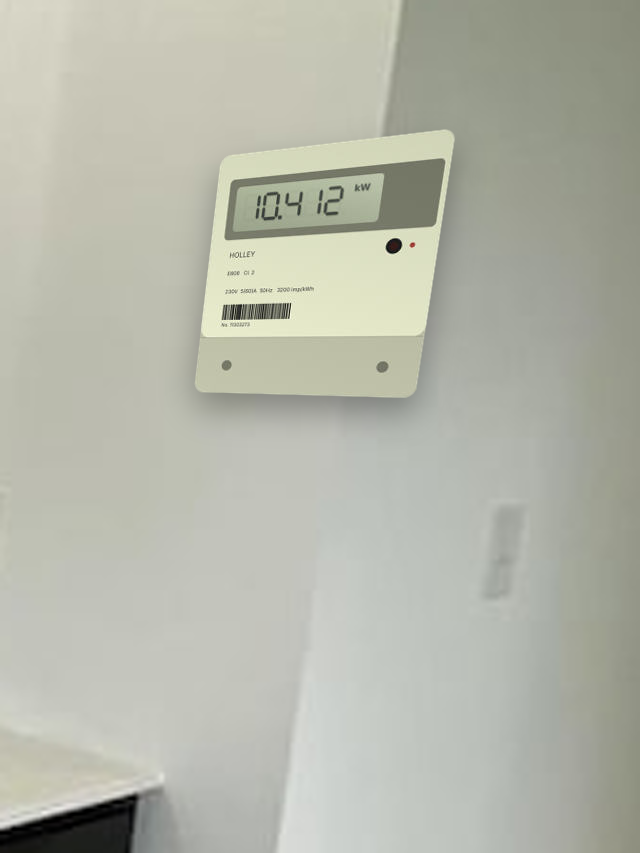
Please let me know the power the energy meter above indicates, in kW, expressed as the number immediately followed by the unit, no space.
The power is 10.412kW
